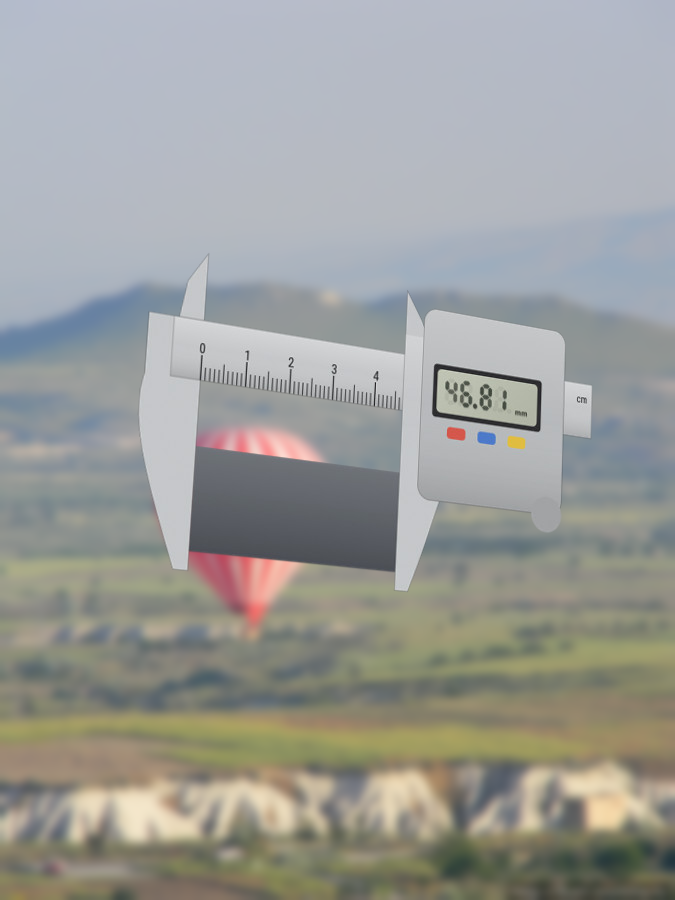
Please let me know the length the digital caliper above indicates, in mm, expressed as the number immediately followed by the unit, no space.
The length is 46.81mm
